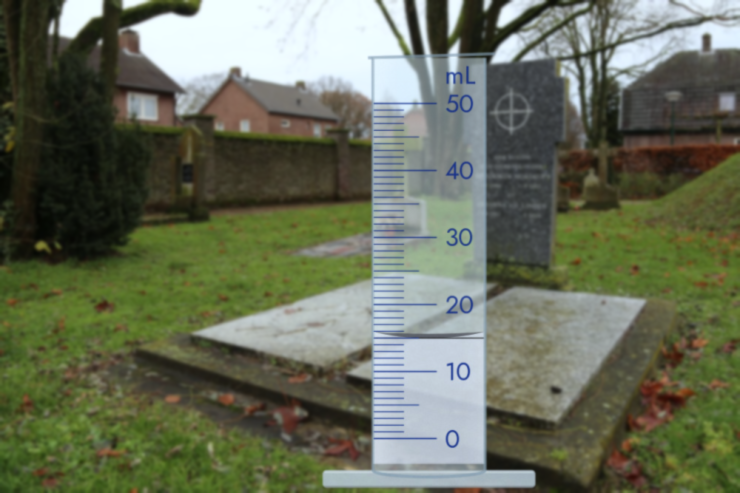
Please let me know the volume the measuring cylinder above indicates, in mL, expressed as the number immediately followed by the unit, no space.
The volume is 15mL
